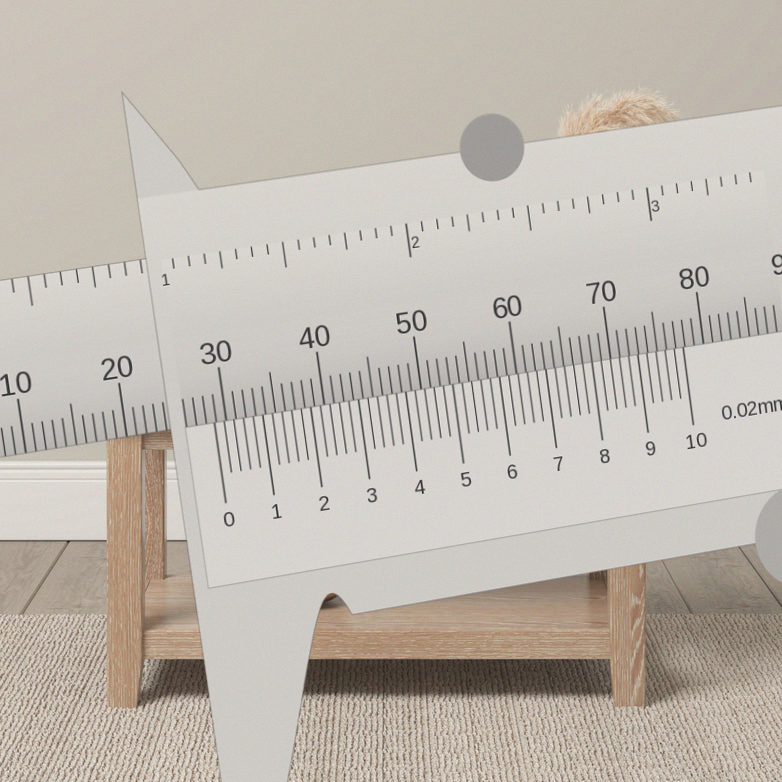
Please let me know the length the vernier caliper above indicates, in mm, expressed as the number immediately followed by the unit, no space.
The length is 28.8mm
